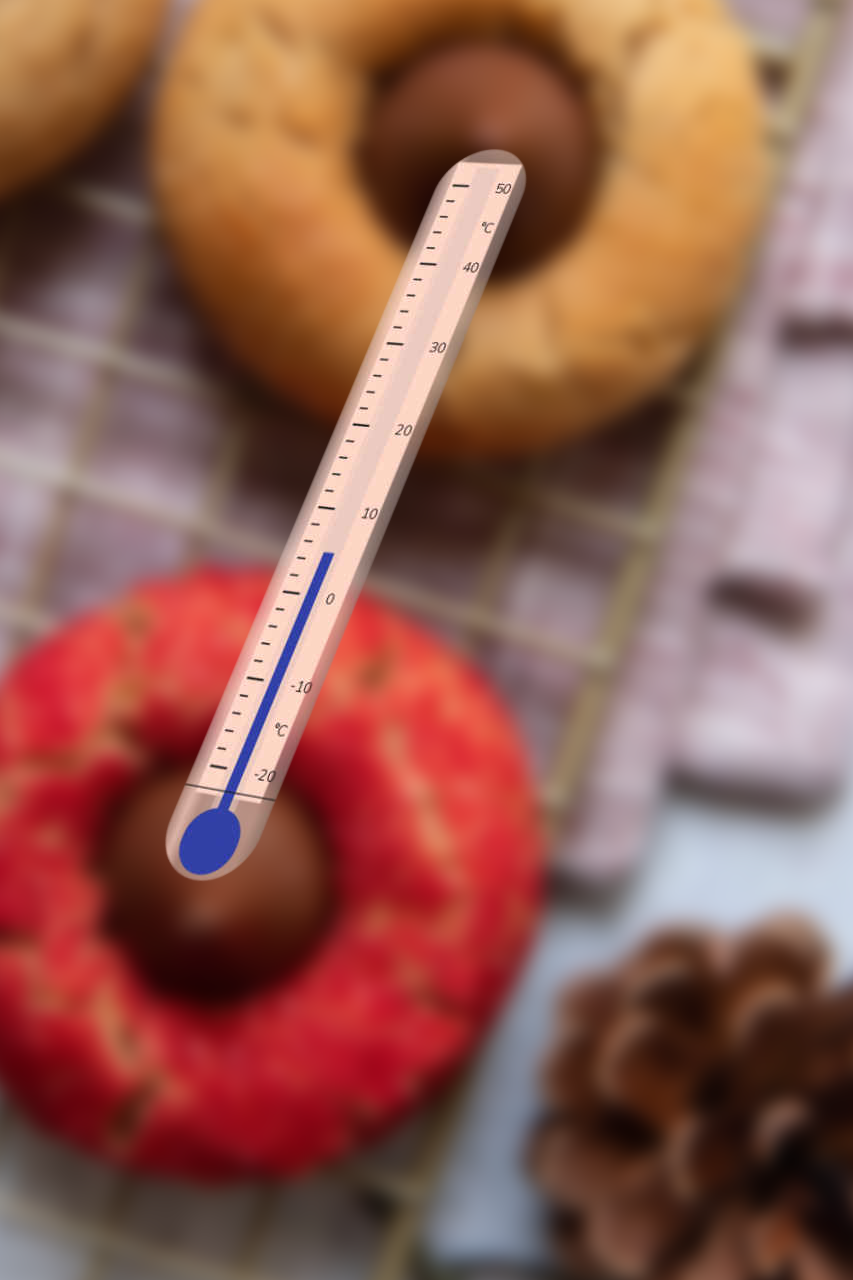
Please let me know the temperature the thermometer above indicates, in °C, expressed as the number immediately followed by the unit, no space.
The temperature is 5°C
